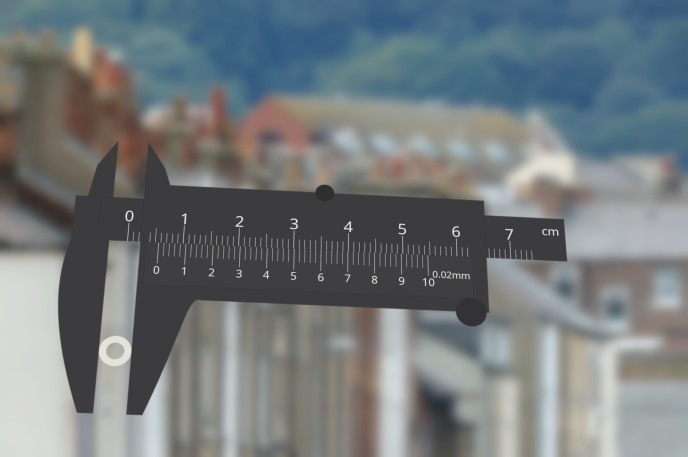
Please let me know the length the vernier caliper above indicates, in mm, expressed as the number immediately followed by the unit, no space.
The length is 5.6mm
